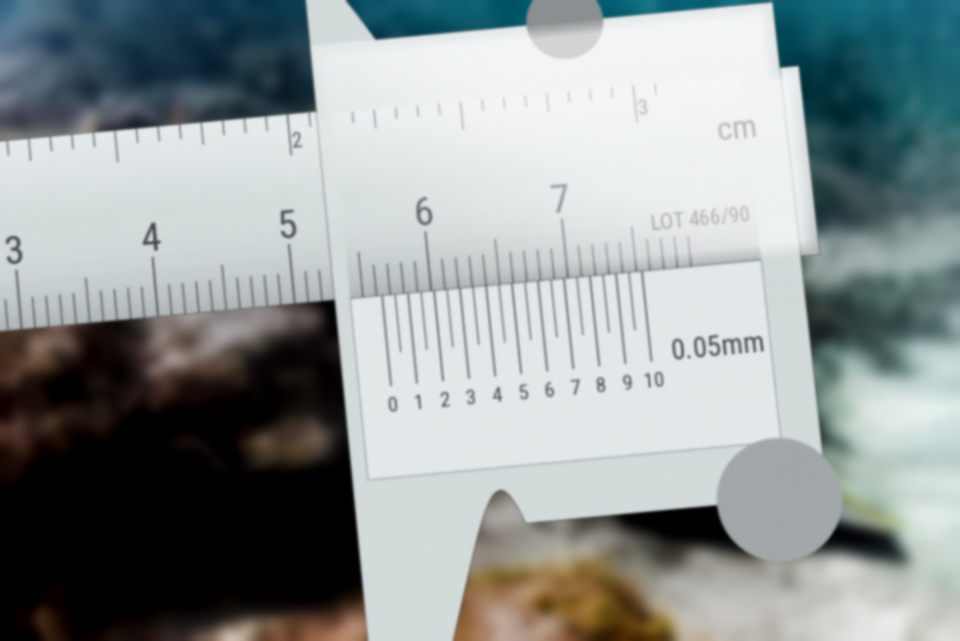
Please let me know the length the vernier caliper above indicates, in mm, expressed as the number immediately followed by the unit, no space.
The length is 56.4mm
